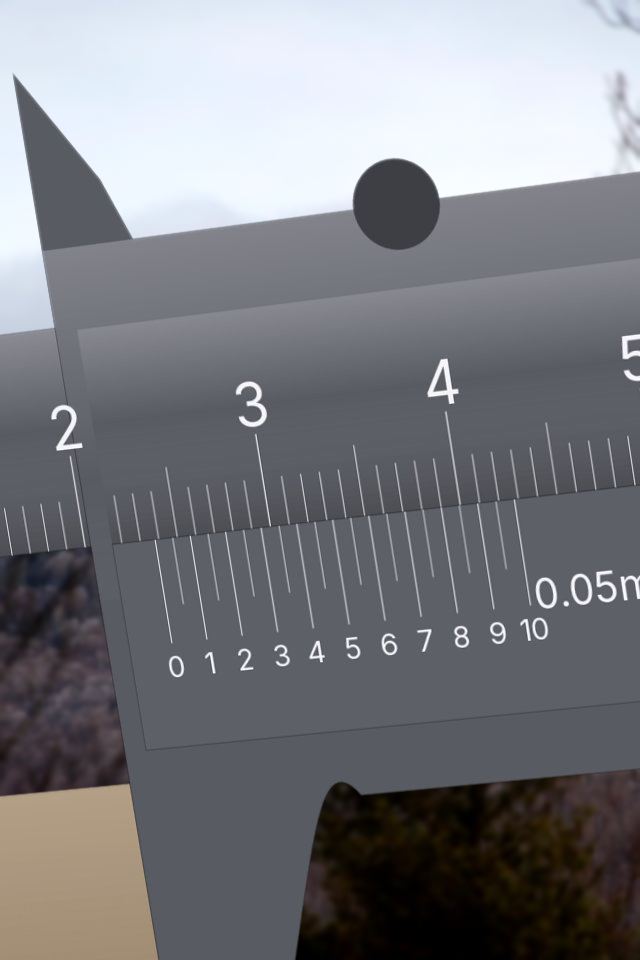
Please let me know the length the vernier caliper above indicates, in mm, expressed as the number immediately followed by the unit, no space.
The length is 23.8mm
